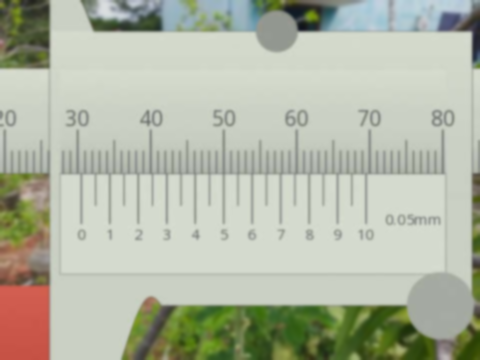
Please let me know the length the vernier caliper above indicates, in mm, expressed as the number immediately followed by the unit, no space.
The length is 30.5mm
